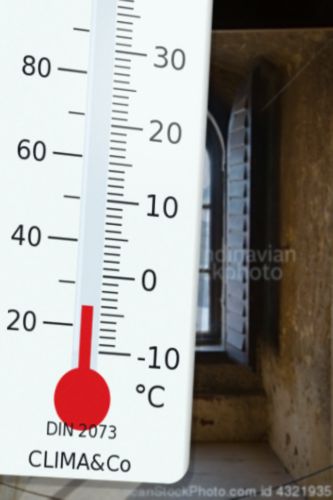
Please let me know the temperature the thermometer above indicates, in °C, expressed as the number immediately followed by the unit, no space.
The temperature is -4°C
